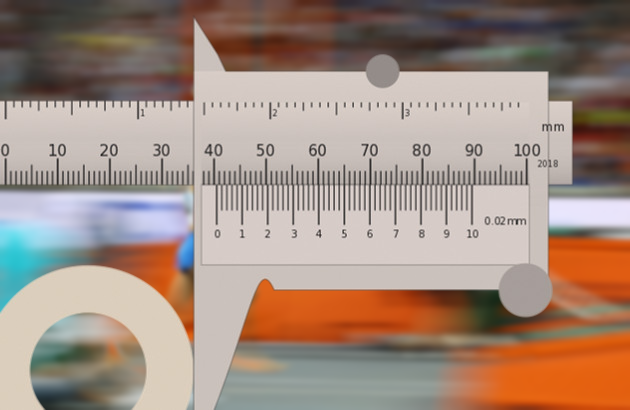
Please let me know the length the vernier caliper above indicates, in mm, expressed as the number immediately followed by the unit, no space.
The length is 40.5mm
